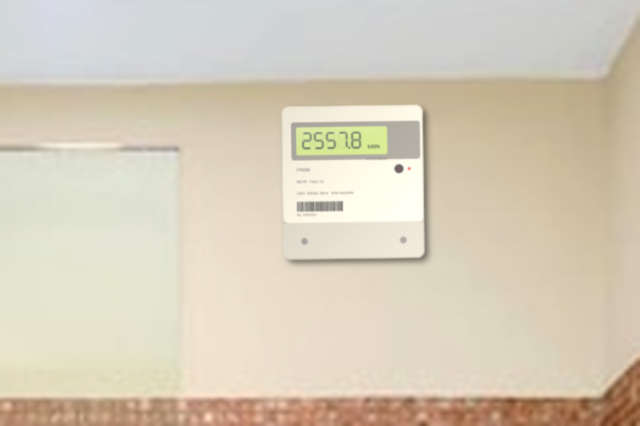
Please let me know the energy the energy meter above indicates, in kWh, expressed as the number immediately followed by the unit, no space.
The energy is 2557.8kWh
